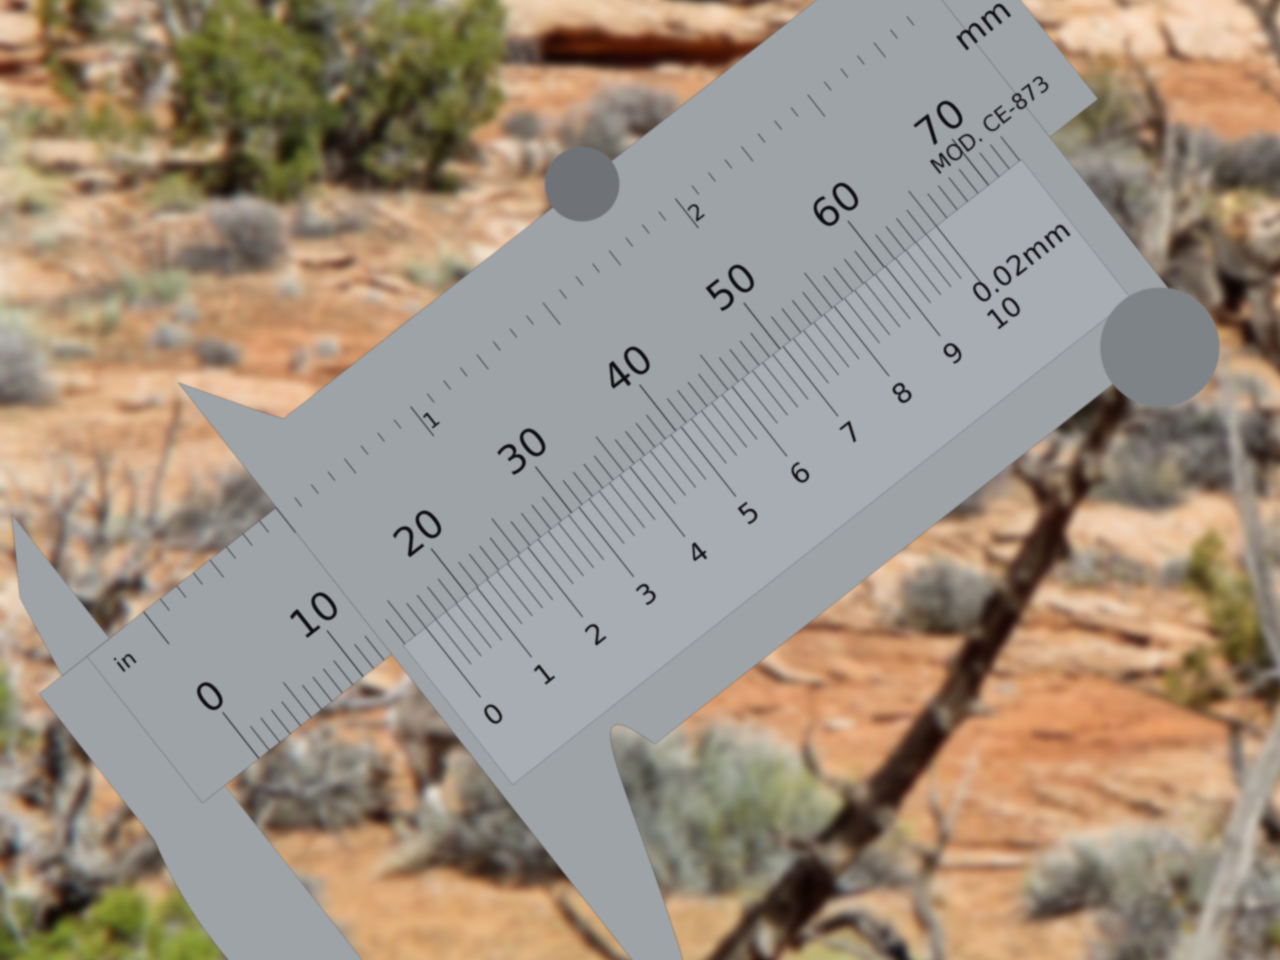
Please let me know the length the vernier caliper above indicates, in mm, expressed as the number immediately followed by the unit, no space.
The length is 16.0mm
